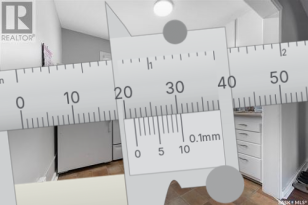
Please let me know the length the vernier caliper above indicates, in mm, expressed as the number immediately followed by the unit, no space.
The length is 21.6mm
